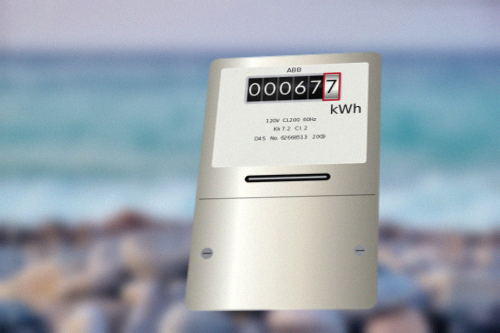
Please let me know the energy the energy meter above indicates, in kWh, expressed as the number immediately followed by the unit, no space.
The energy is 67.7kWh
